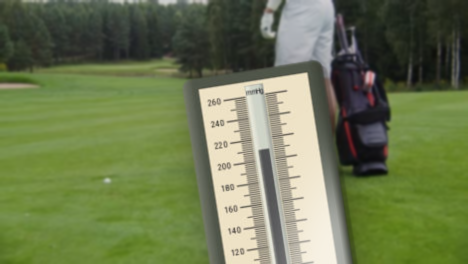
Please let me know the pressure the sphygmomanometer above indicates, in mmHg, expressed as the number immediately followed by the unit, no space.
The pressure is 210mmHg
